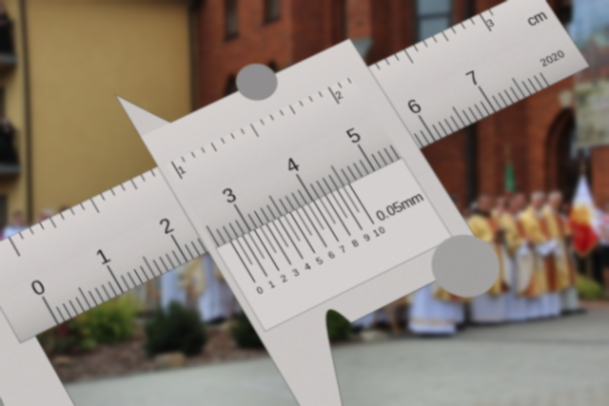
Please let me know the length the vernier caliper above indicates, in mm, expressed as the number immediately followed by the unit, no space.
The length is 26.8mm
